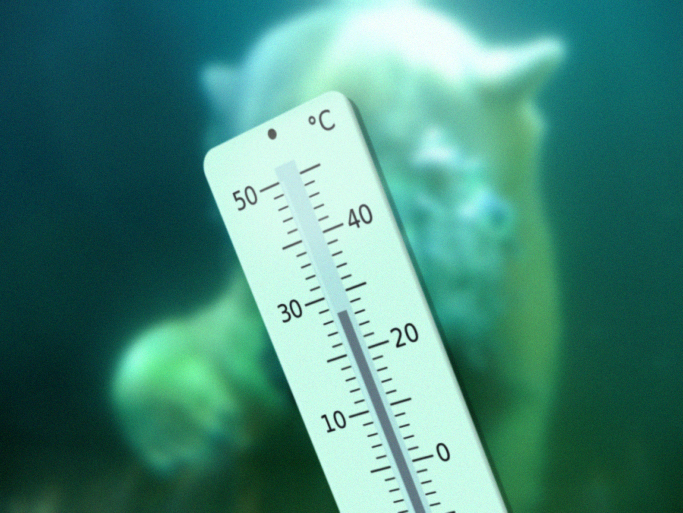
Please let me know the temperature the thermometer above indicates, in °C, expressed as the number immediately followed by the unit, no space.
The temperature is 27°C
